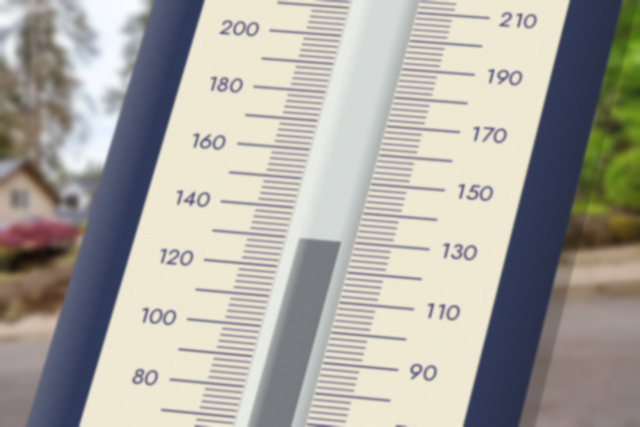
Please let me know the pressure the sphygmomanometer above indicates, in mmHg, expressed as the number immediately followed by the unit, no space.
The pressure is 130mmHg
